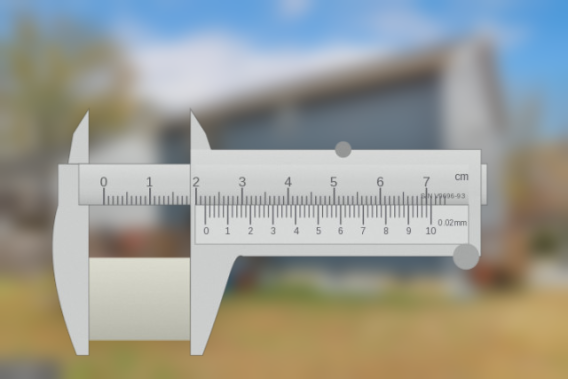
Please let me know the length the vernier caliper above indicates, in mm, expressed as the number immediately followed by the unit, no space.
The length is 22.0mm
